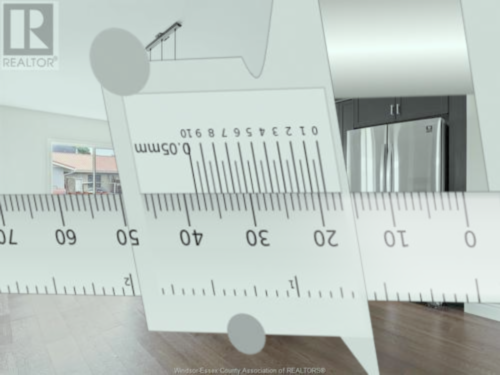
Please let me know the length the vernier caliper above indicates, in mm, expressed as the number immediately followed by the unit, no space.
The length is 19.0mm
